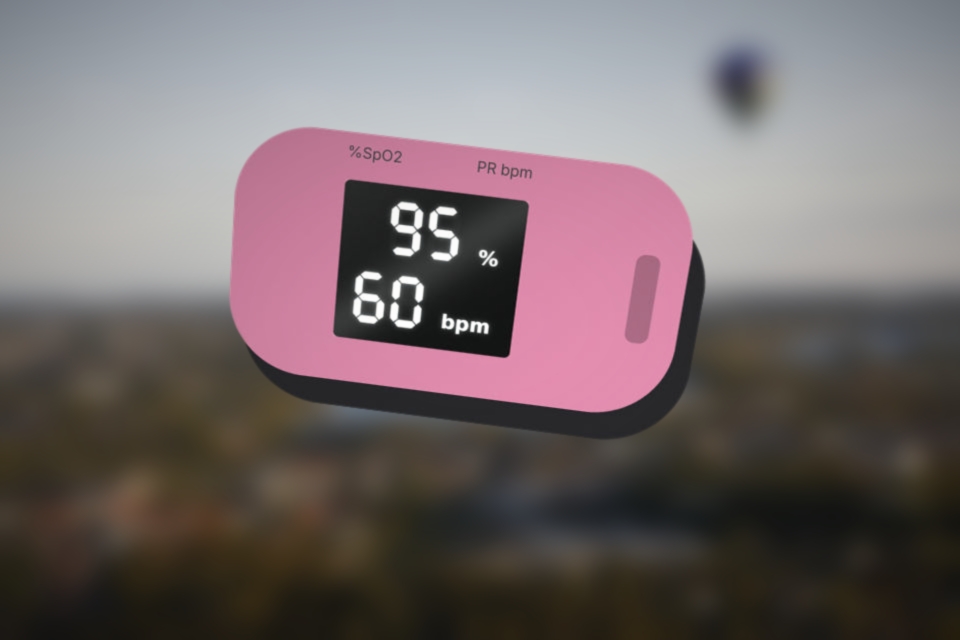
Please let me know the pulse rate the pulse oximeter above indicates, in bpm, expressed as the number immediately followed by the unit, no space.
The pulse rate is 60bpm
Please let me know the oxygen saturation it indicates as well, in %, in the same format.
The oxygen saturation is 95%
